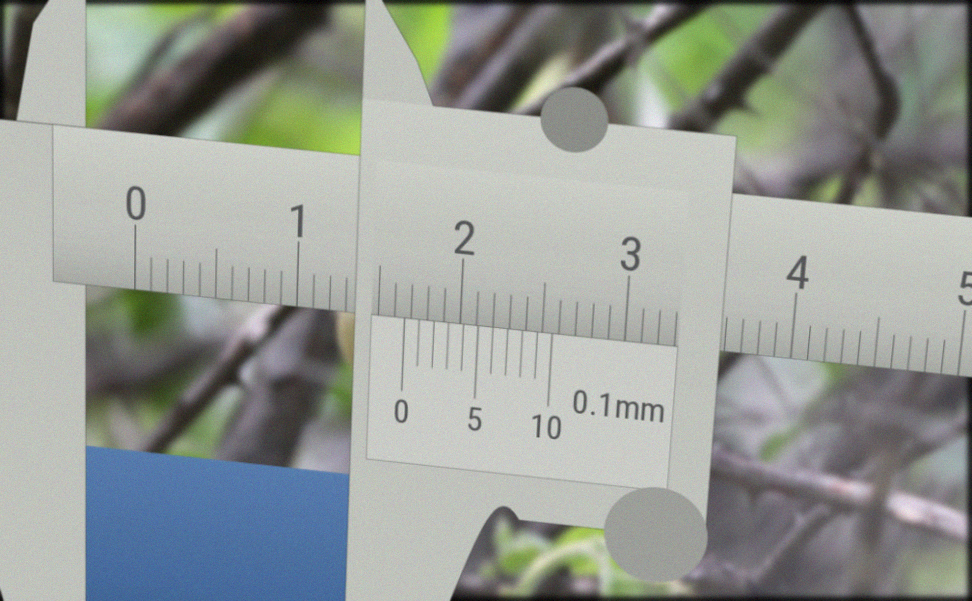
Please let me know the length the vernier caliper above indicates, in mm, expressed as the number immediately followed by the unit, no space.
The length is 16.6mm
